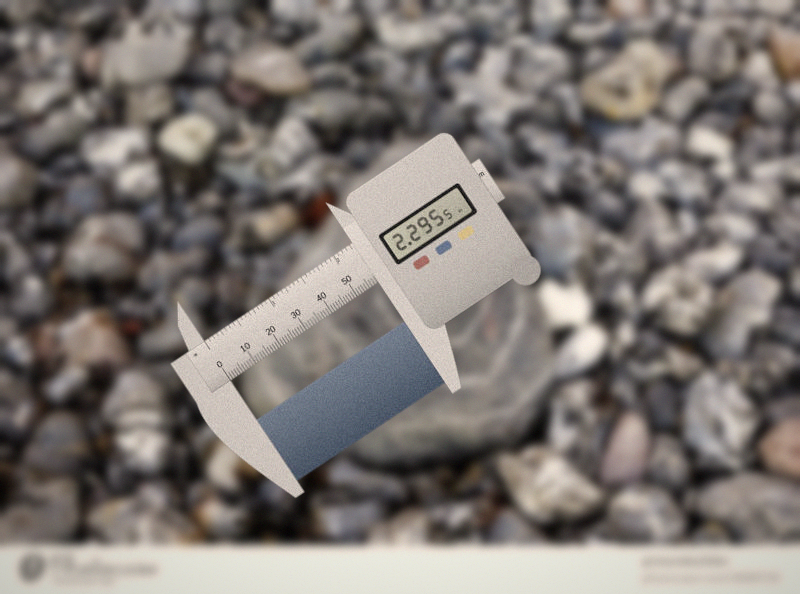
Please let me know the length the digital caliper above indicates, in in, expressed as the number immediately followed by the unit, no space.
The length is 2.2955in
